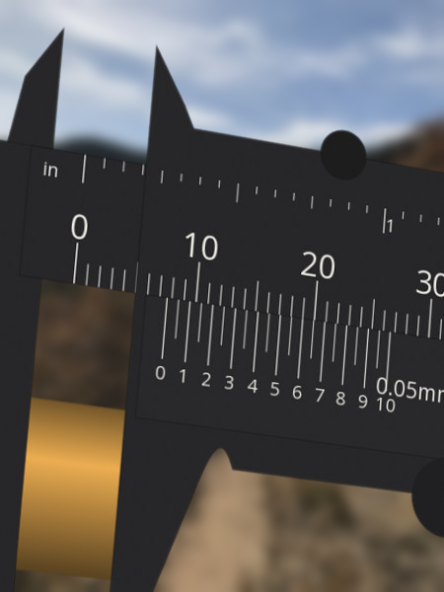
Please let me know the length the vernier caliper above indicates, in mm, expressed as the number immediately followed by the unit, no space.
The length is 7.6mm
